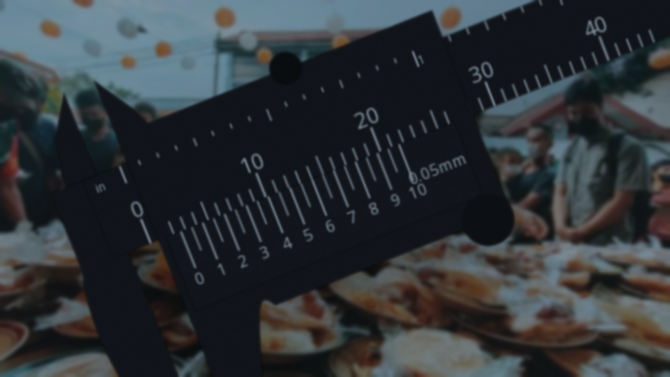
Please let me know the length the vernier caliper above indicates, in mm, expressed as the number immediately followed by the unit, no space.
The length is 2.6mm
